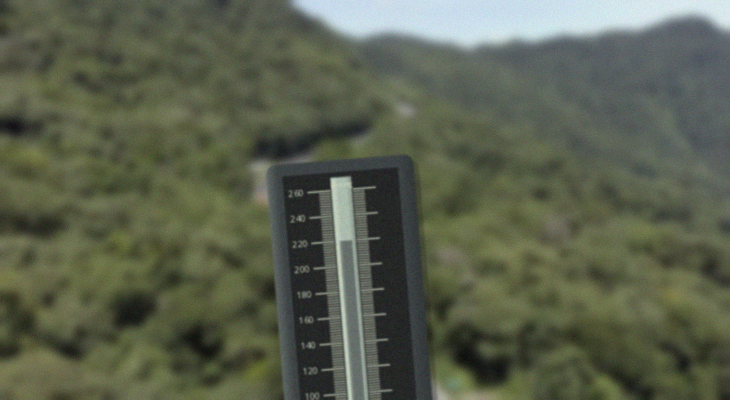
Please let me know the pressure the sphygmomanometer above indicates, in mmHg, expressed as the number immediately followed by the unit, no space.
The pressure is 220mmHg
